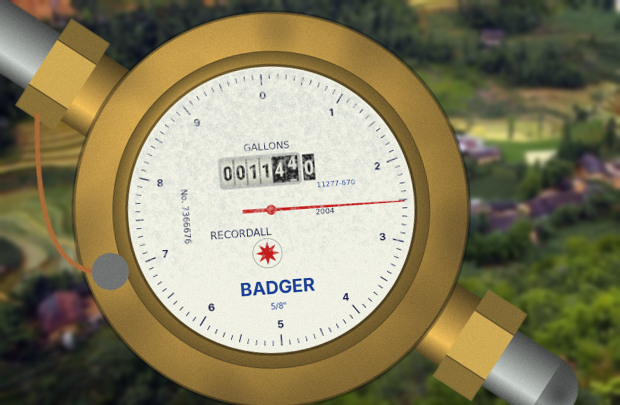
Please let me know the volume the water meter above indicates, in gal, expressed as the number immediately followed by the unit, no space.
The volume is 11442.5gal
